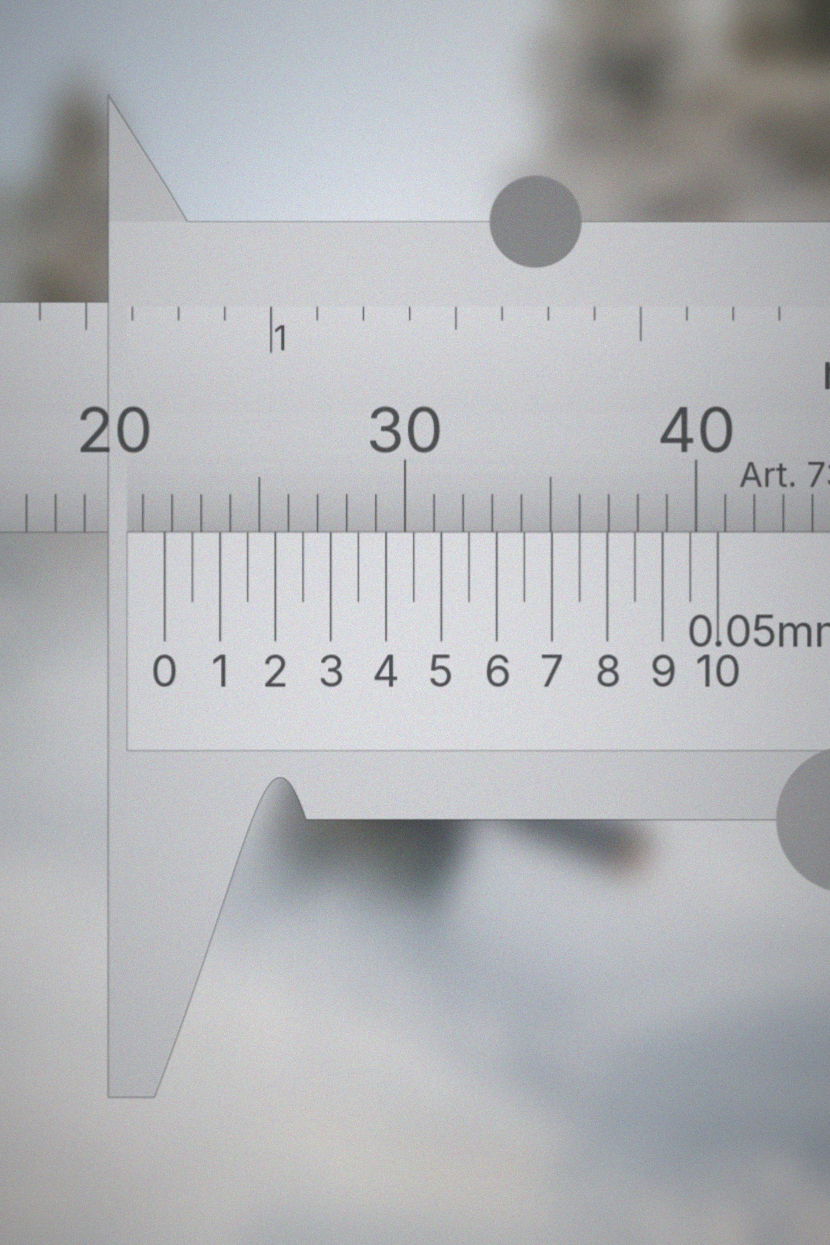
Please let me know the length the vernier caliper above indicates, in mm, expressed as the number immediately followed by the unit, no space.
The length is 21.75mm
